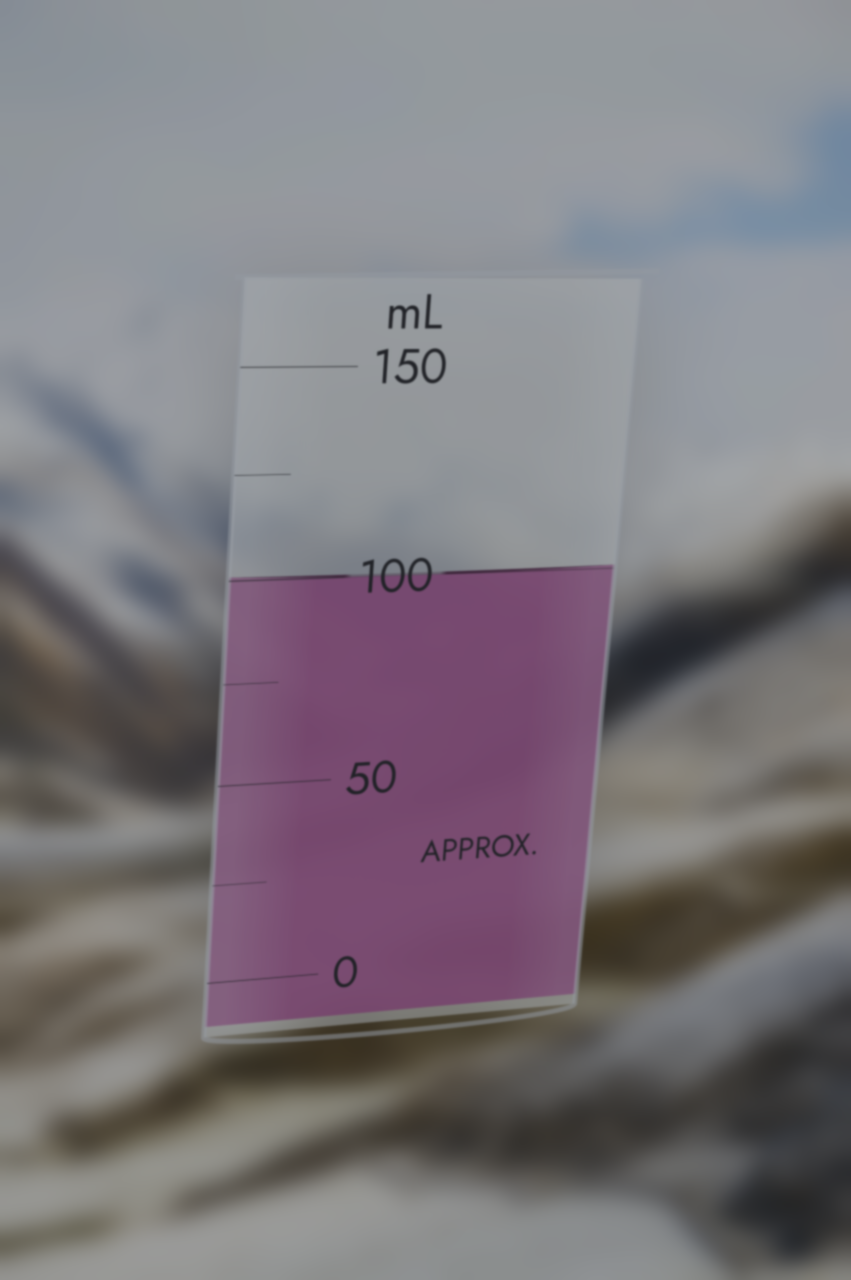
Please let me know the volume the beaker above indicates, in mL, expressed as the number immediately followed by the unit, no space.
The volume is 100mL
